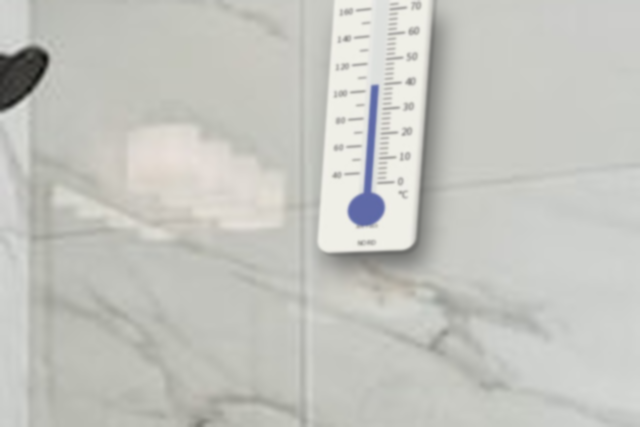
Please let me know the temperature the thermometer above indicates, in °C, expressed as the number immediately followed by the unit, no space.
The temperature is 40°C
